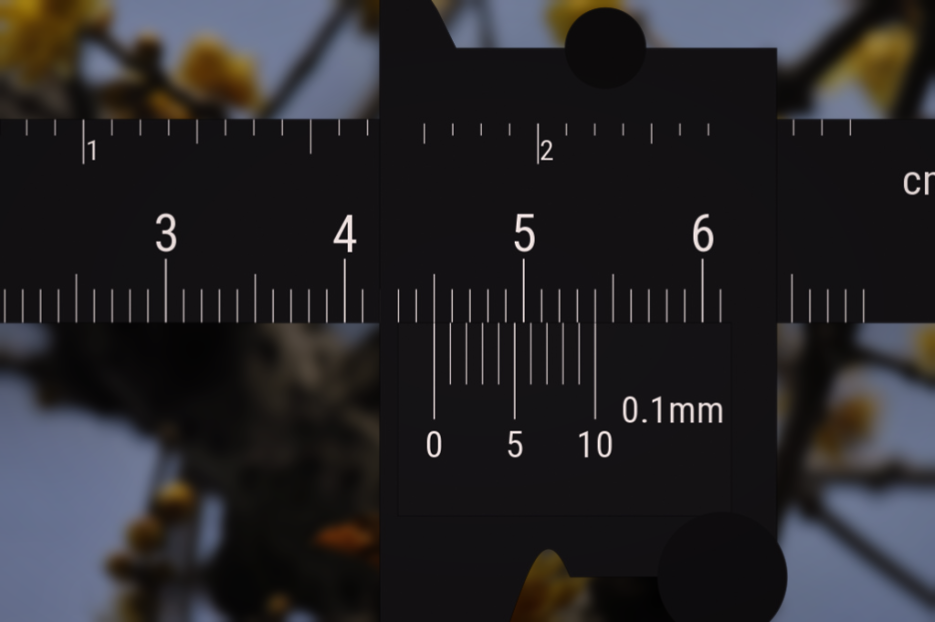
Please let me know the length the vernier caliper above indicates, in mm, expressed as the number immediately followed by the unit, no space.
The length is 45.0mm
